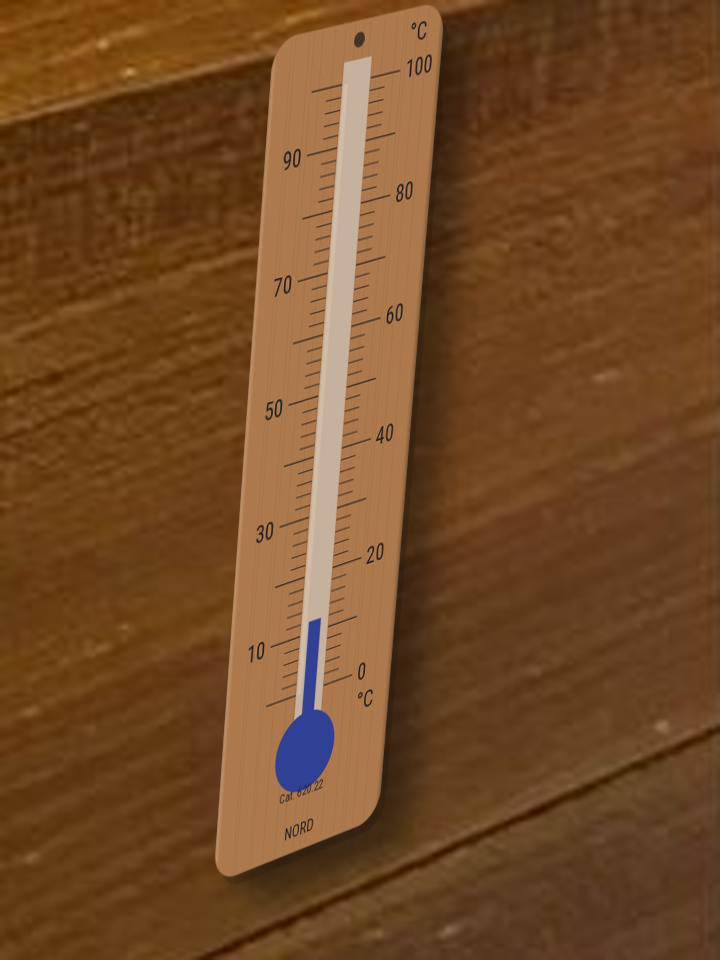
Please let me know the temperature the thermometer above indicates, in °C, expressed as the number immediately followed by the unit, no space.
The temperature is 12°C
